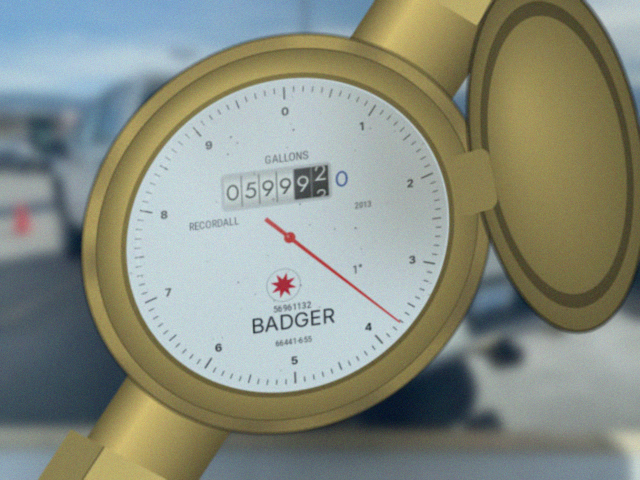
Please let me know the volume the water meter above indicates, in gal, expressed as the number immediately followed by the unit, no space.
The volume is 599923.7gal
